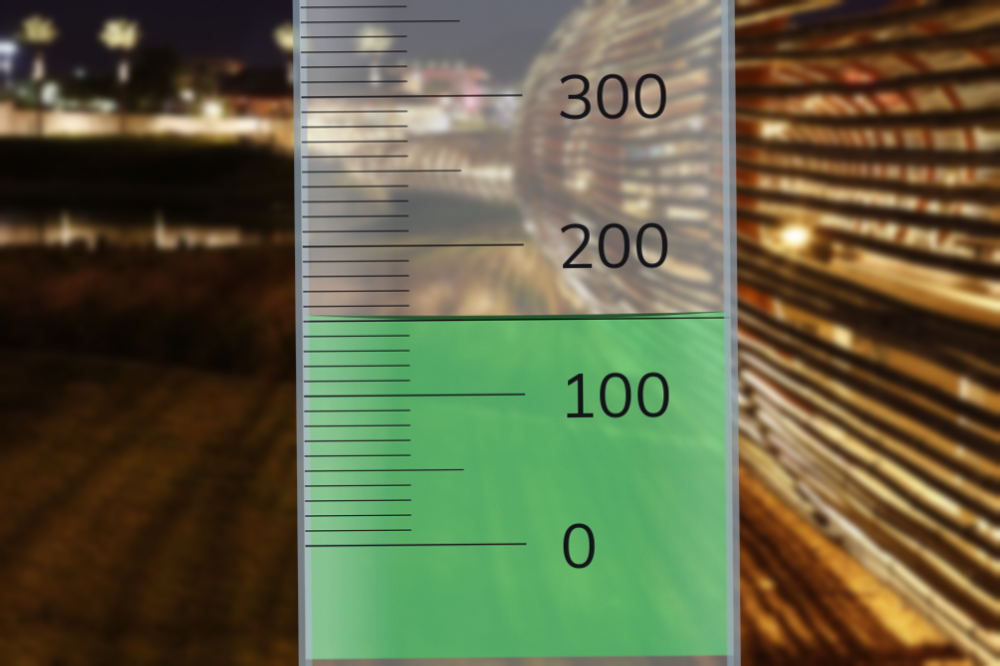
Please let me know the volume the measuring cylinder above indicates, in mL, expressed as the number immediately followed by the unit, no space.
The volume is 150mL
